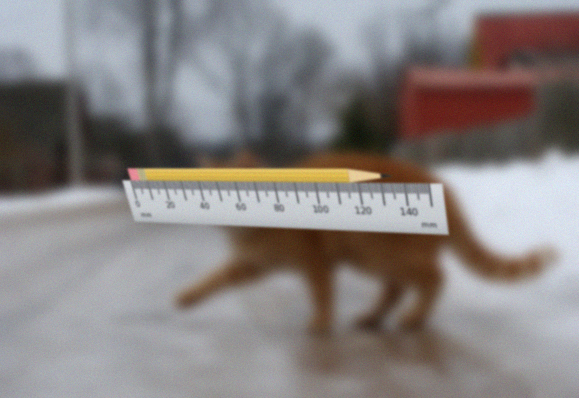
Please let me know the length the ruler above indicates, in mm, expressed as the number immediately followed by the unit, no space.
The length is 135mm
